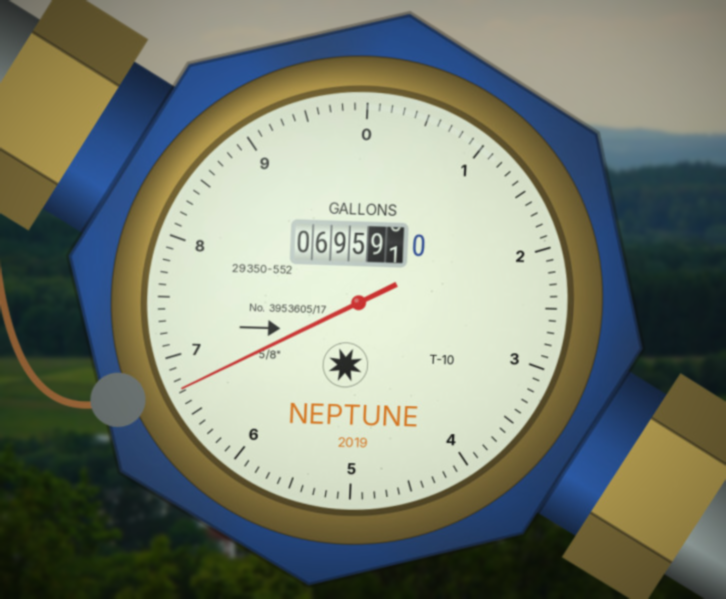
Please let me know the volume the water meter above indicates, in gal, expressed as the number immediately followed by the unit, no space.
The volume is 695906.7gal
